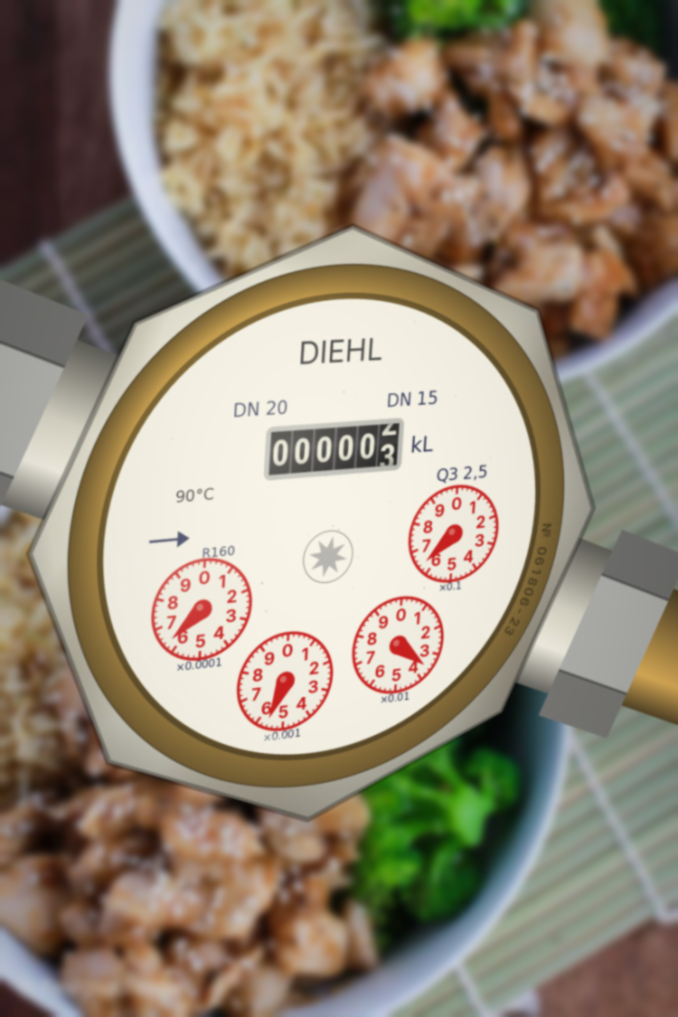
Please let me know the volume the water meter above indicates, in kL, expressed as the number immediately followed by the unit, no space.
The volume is 2.6356kL
